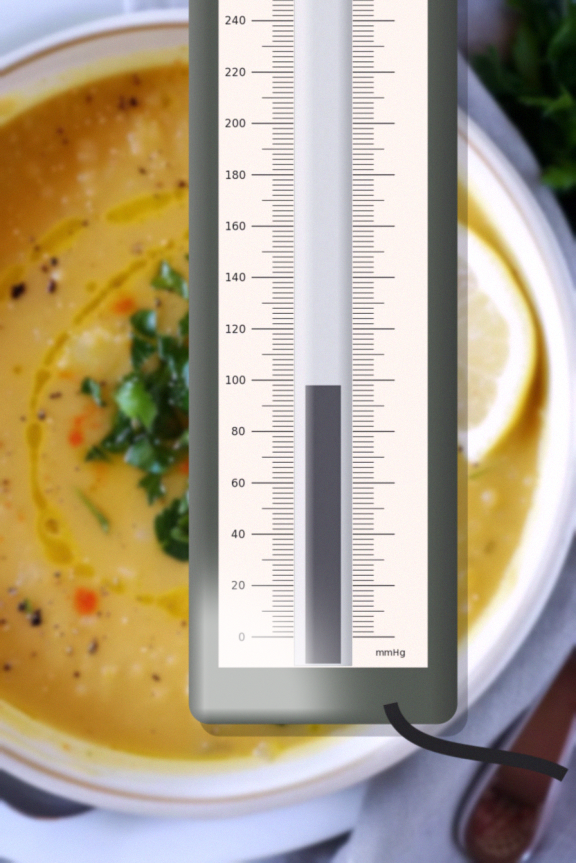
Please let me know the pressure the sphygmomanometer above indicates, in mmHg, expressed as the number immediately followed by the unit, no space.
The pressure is 98mmHg
